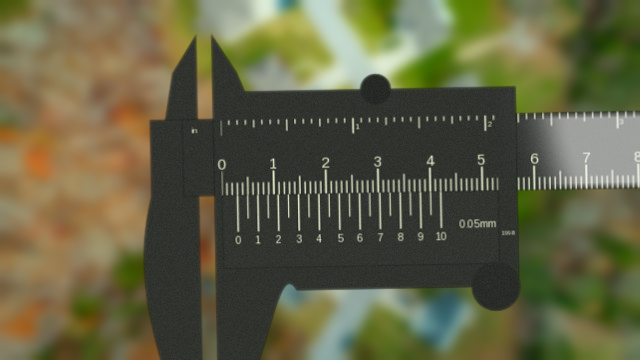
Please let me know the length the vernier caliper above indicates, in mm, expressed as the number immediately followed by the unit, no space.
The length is 3.0mm
